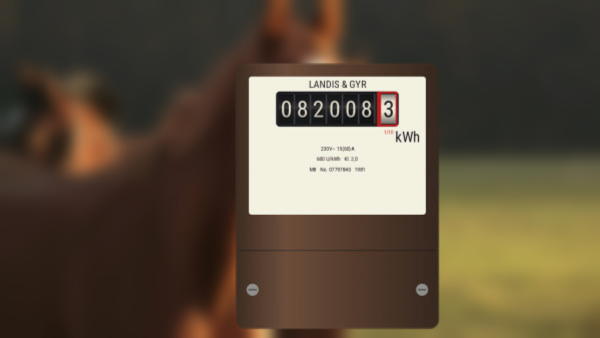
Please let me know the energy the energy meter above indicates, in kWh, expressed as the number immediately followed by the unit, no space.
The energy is 82008.3kWh
